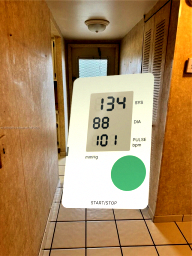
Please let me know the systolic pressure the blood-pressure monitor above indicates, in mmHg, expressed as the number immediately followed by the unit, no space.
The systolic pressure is 134mmHg
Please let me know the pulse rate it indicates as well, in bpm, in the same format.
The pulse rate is 101bpm
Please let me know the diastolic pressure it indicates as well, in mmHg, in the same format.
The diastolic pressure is 88mmHg
